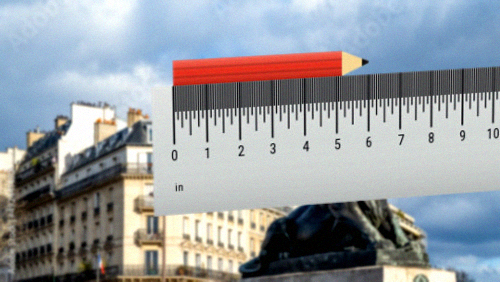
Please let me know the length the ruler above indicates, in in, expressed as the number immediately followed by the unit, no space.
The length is 6in
